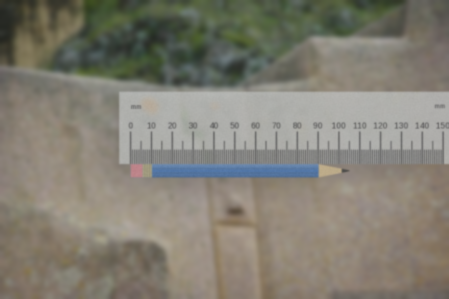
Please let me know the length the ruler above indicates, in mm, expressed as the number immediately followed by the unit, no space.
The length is 105mm
